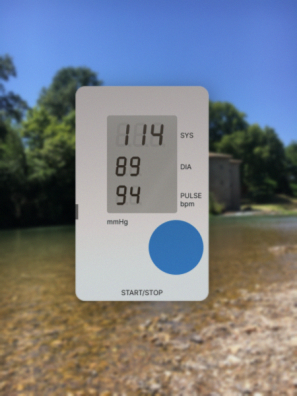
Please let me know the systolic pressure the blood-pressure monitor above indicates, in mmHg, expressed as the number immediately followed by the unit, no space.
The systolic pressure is 114mmHg
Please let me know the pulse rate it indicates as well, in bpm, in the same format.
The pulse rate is 94bpm
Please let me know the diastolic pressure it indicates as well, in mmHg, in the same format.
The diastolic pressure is 89mmHg
